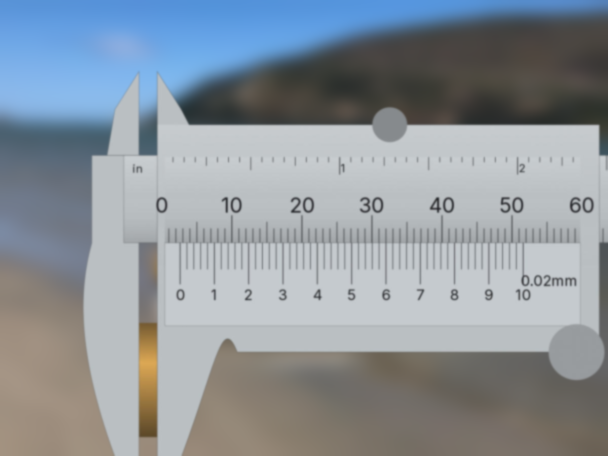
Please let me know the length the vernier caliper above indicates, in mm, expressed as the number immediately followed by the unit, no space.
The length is 2.6mm
